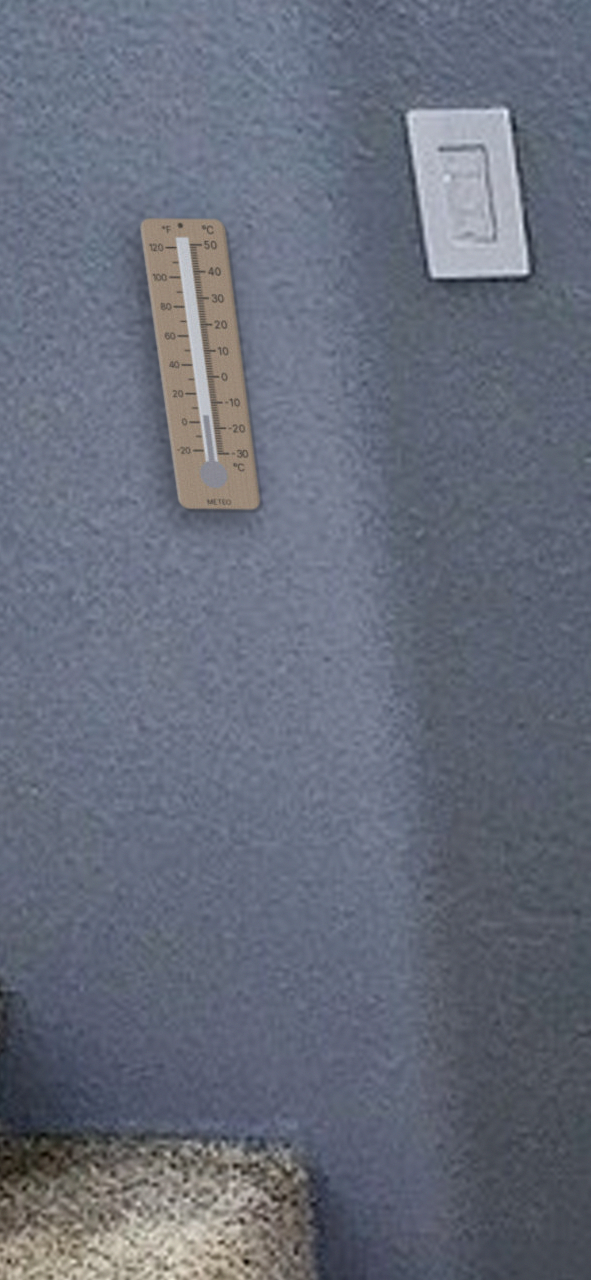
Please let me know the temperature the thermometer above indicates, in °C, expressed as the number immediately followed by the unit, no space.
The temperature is -15°C
